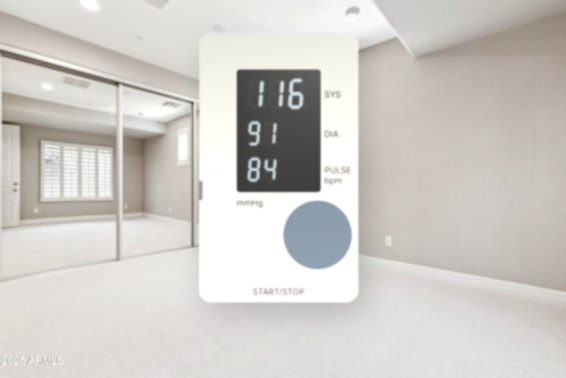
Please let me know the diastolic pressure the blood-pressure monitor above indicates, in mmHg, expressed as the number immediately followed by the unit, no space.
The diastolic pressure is 91mmHg
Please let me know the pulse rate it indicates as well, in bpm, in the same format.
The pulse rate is 84bpm
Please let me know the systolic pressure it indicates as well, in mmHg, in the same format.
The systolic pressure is 116mmHg
